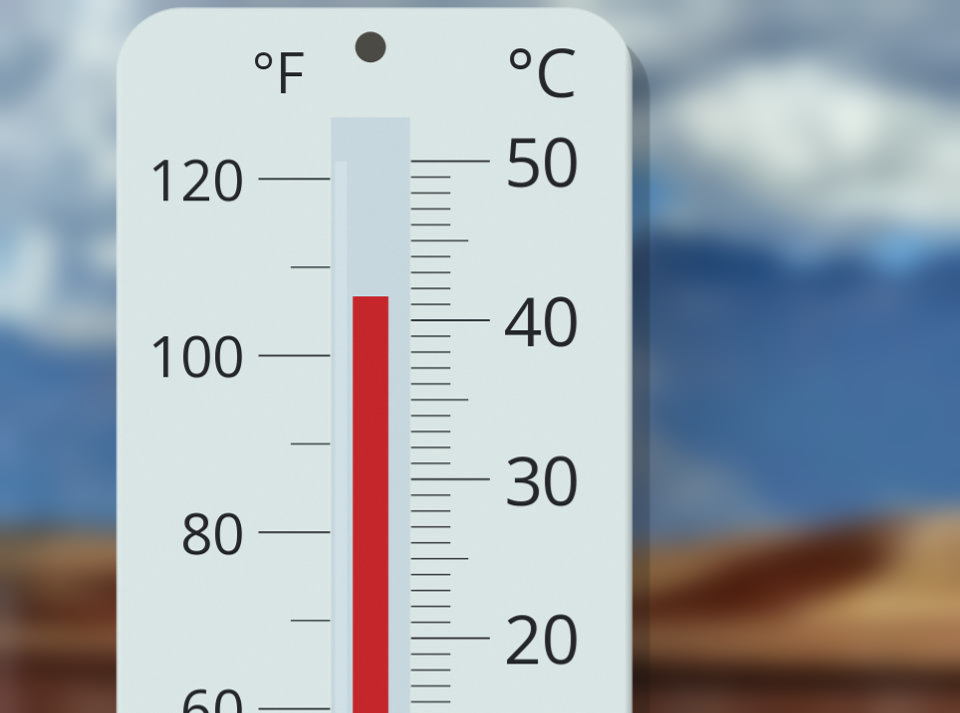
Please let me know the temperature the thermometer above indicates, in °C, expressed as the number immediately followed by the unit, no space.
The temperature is 41.5°C
